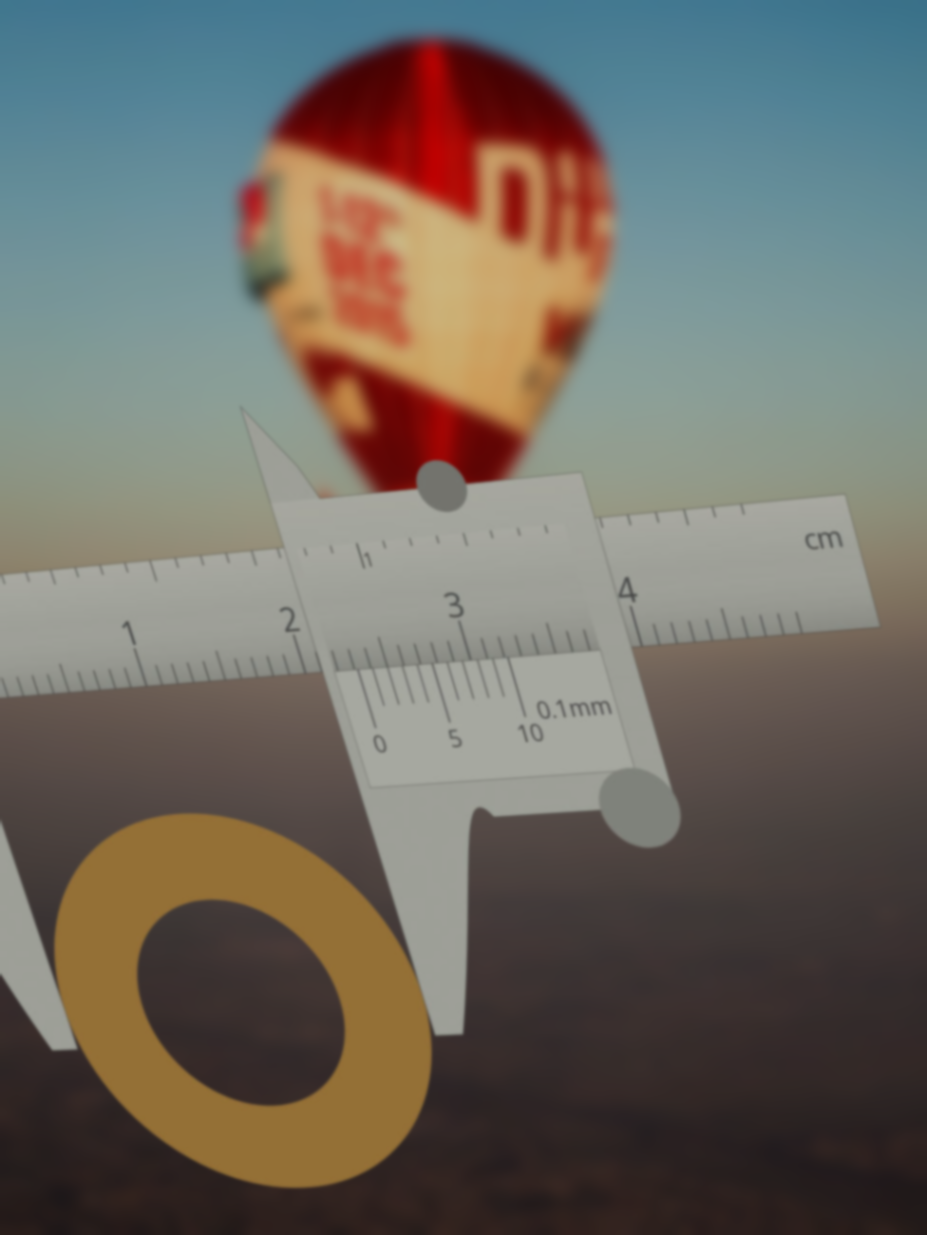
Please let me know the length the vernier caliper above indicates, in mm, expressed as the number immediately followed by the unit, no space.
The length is 23.2mm
